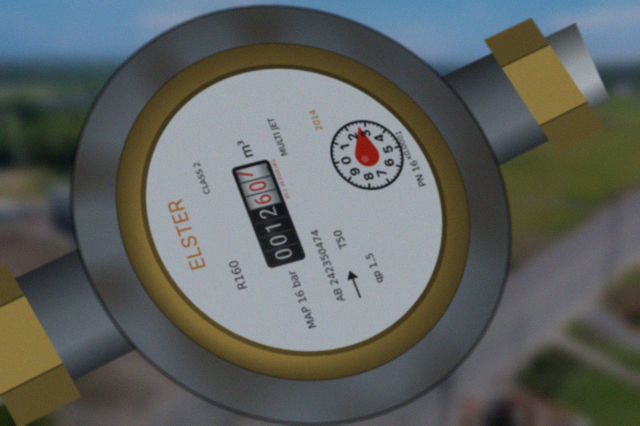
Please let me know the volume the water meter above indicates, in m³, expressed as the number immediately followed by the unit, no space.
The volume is 12.6072m³
